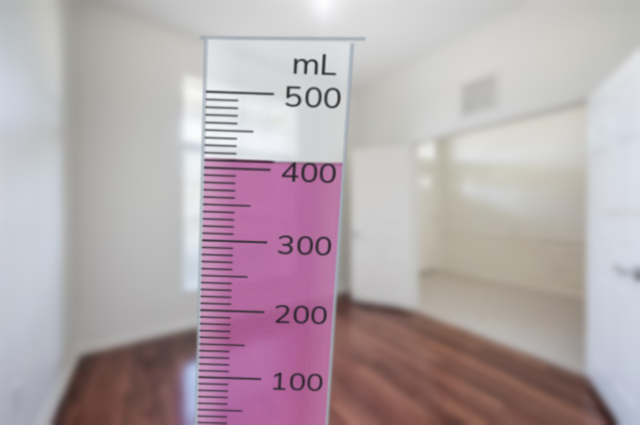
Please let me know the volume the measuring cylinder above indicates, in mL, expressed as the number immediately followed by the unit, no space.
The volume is 410mL
